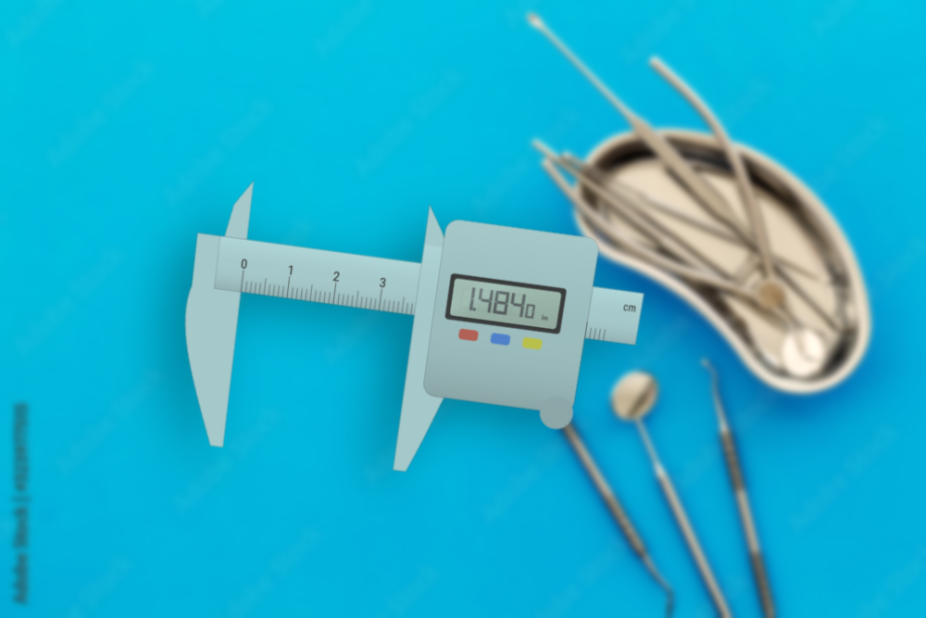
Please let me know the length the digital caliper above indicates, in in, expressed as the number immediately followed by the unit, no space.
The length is 1.4840in
